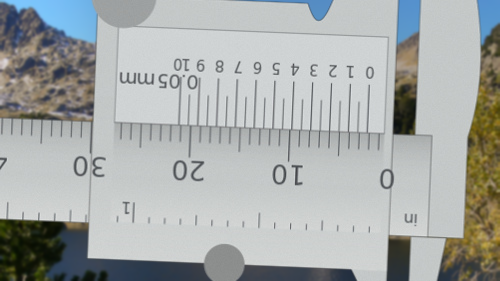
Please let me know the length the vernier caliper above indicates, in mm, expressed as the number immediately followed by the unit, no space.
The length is 2.2mm
